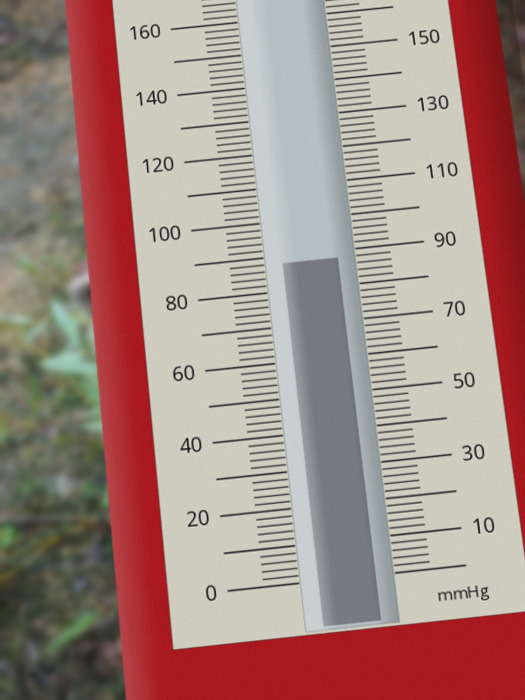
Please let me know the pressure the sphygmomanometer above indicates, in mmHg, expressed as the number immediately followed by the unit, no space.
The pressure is 88mmHg
